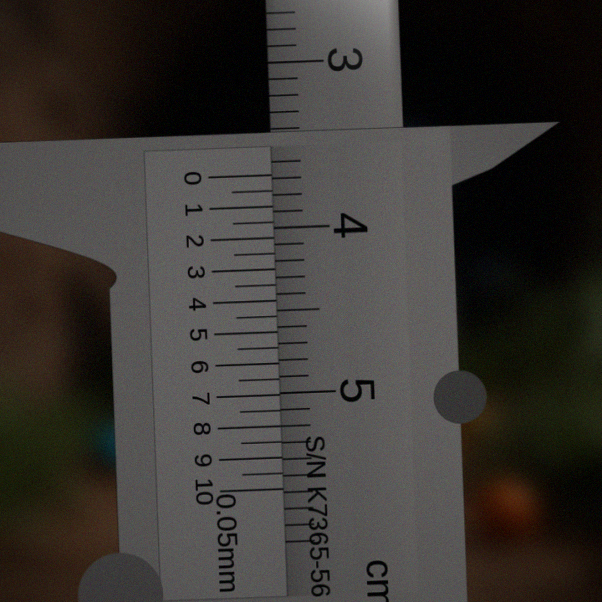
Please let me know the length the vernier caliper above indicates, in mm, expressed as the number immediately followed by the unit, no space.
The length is 36.8mm
